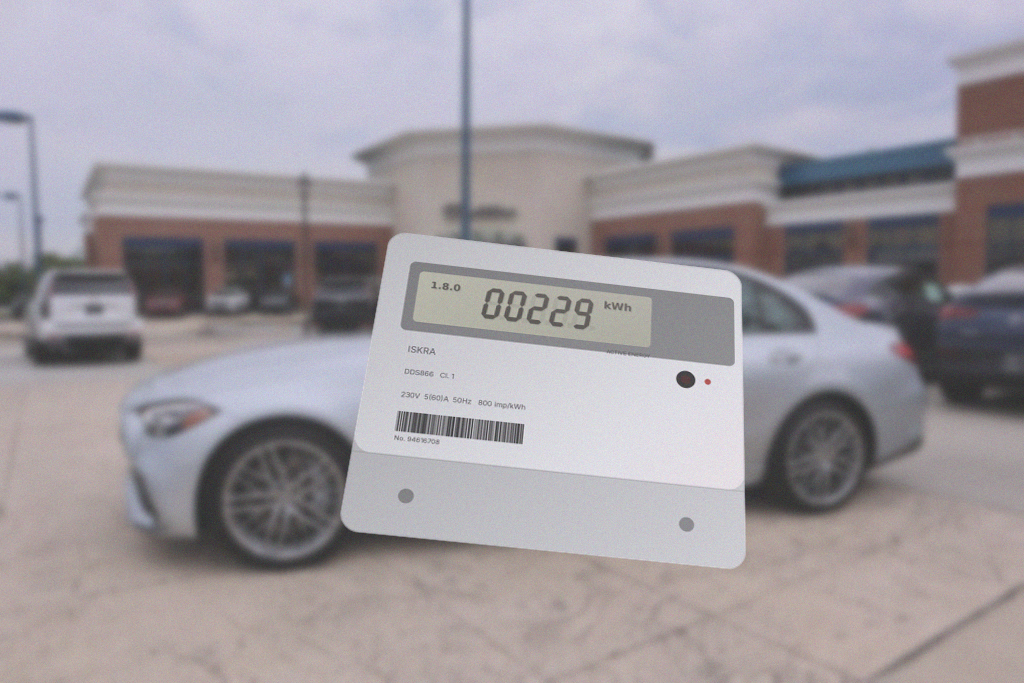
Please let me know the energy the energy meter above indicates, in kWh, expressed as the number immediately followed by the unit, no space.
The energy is 229kWh
